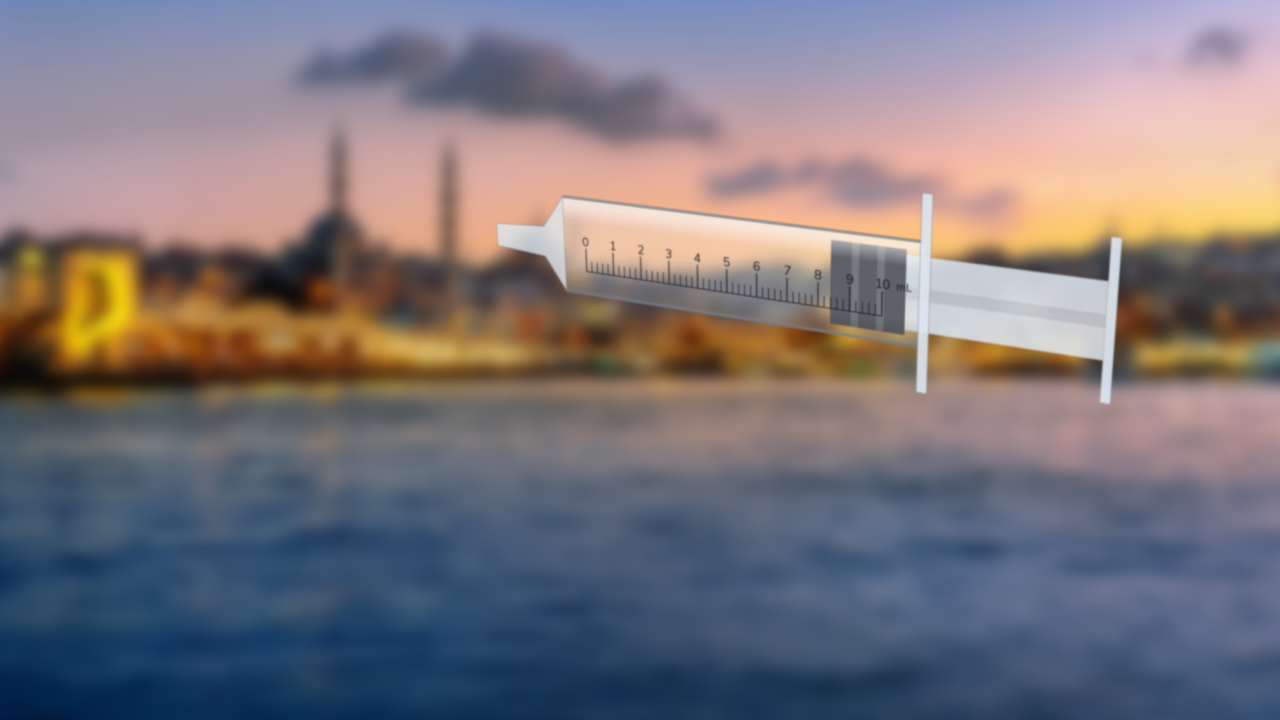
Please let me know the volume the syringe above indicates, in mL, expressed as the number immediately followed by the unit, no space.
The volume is 8.4mL
